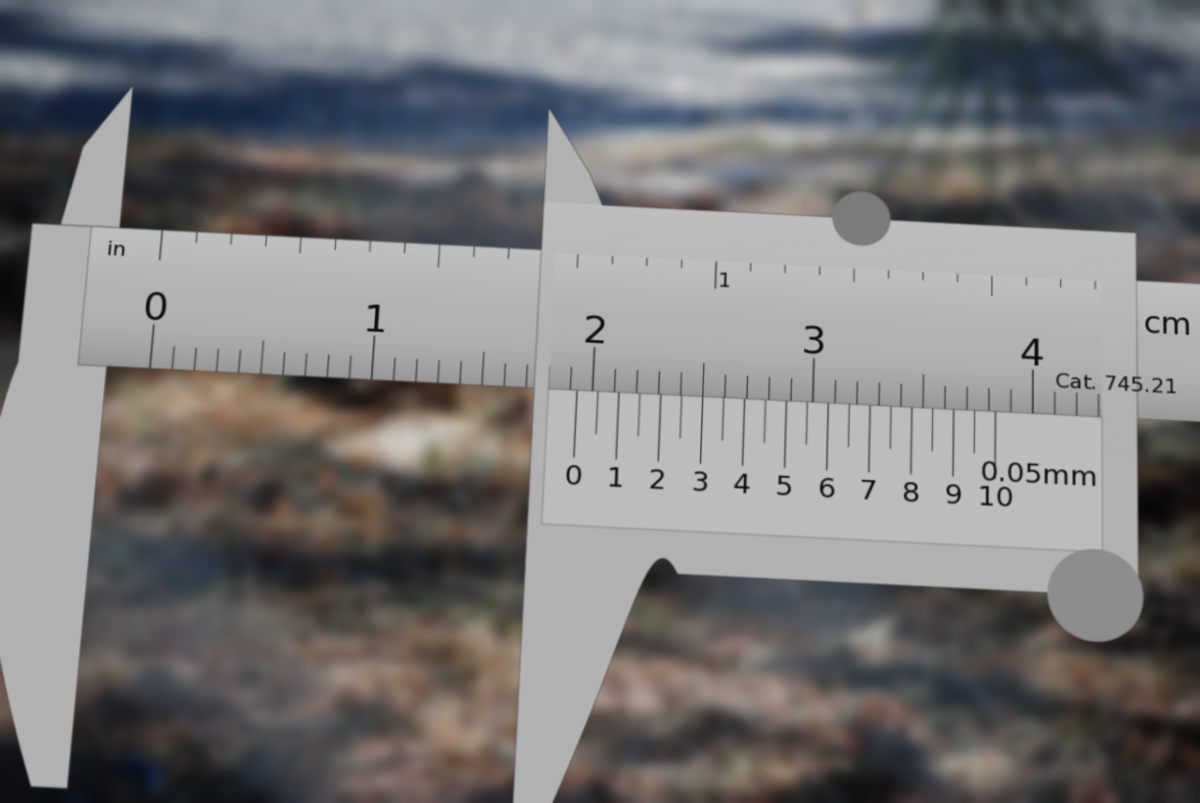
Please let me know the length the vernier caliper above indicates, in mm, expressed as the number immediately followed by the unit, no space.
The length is 19.3mm
